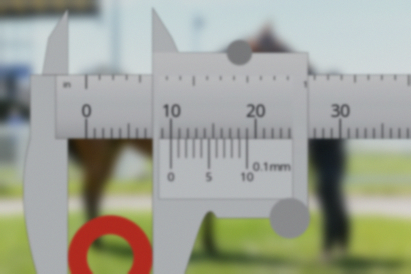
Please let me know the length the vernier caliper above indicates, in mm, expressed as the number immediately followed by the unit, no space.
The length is 10.0mm
